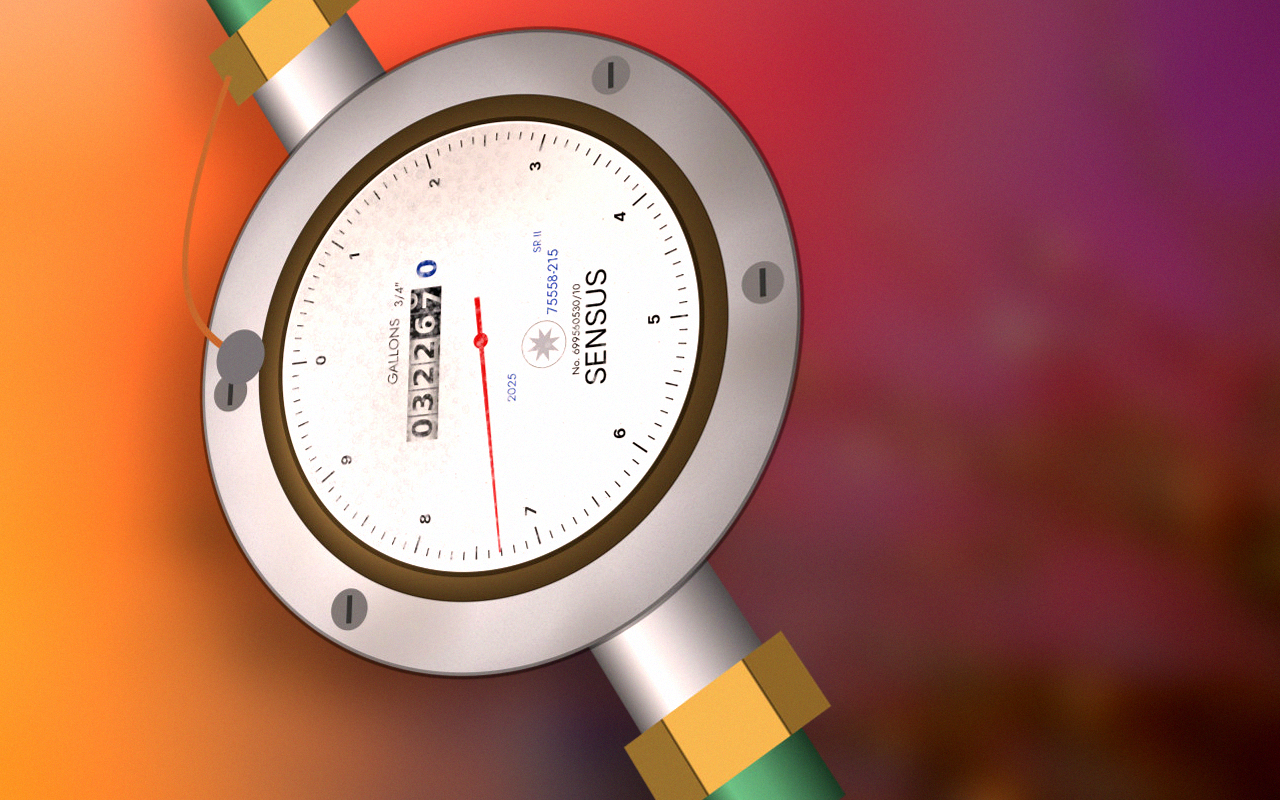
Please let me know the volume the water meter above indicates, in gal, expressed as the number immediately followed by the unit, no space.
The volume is 322667.3gal
